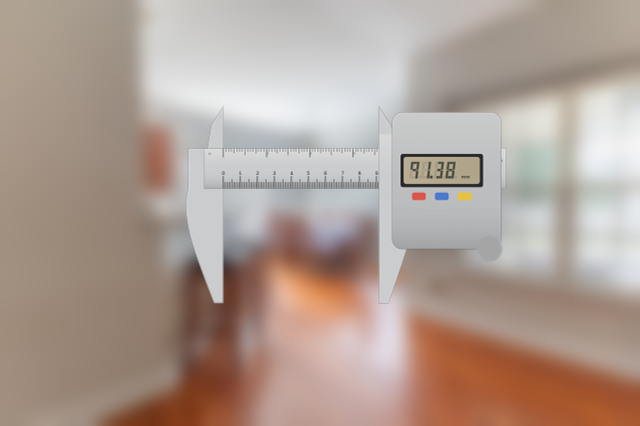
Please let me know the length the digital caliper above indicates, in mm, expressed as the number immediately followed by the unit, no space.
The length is 91.38mm
